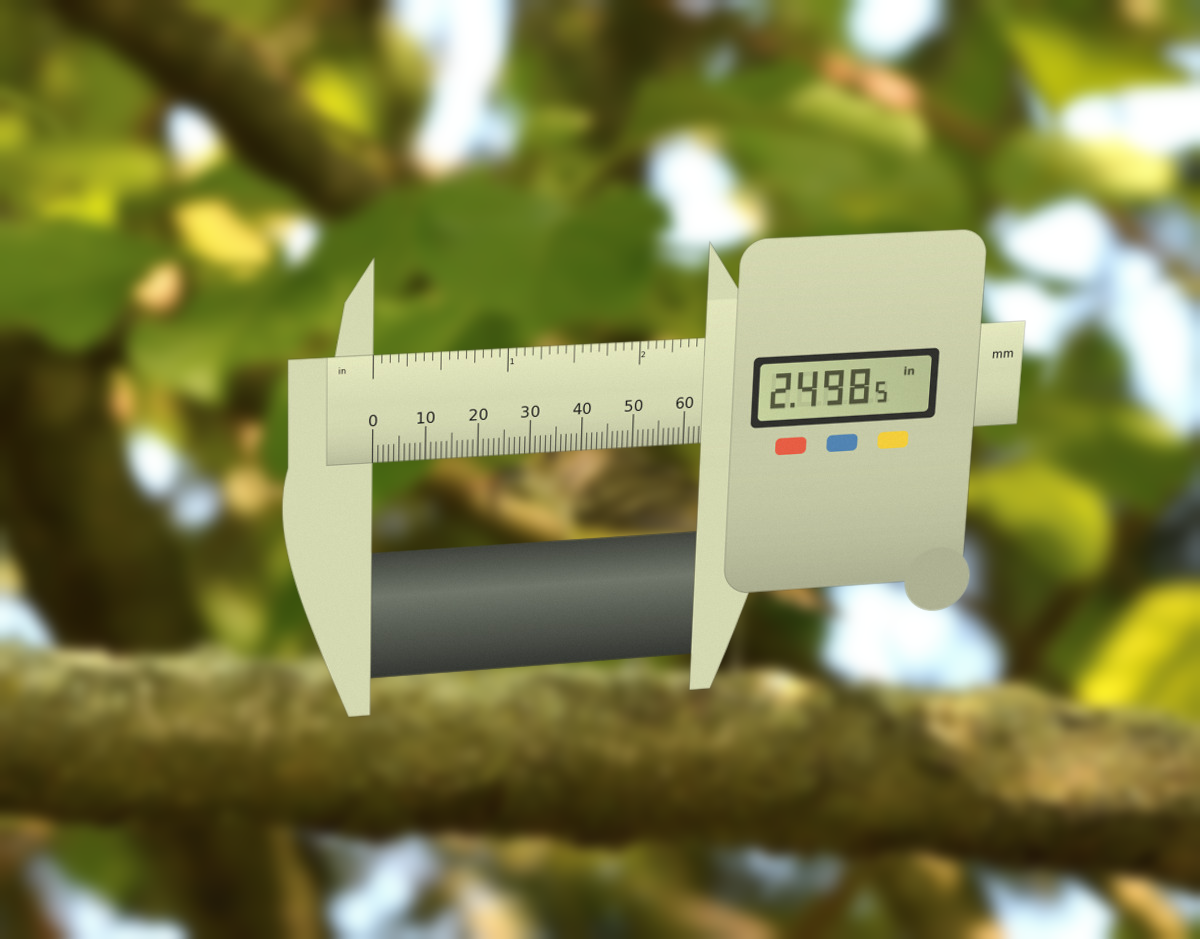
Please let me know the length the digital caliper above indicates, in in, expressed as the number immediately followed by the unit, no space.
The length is 2.4985in
